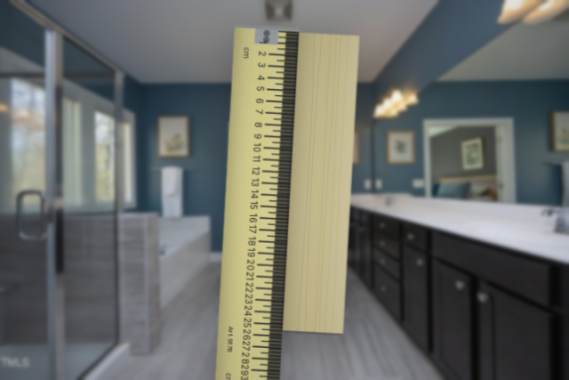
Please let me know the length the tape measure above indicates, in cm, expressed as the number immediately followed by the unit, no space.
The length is 25.5cm
